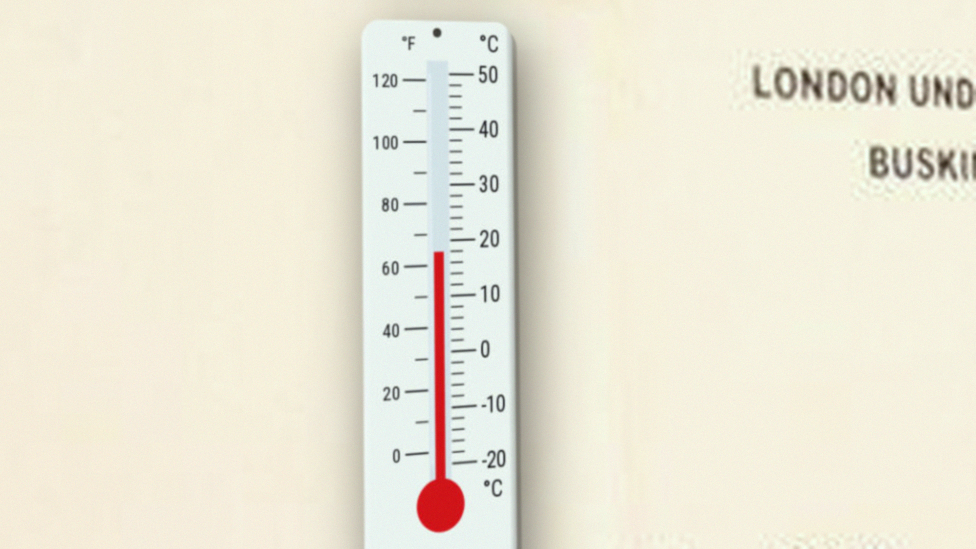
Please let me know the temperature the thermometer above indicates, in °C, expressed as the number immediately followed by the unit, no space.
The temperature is 18°C
